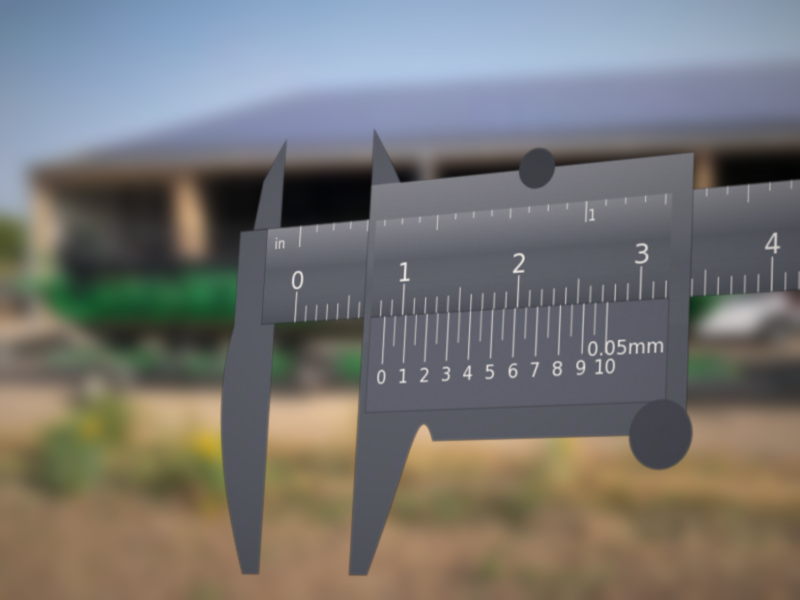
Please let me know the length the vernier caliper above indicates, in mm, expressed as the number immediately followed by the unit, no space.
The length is 8.4mm
